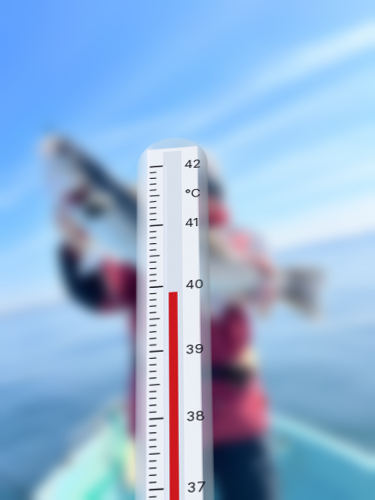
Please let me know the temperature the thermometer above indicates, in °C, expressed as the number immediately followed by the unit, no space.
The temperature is 39.9°C
